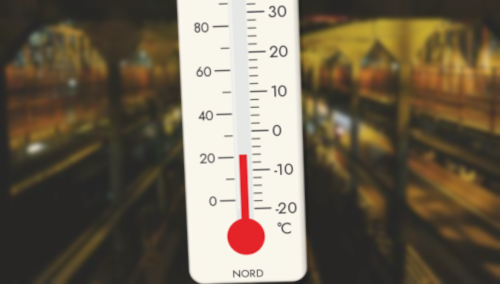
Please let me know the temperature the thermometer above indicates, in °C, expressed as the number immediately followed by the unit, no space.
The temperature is -6°C
